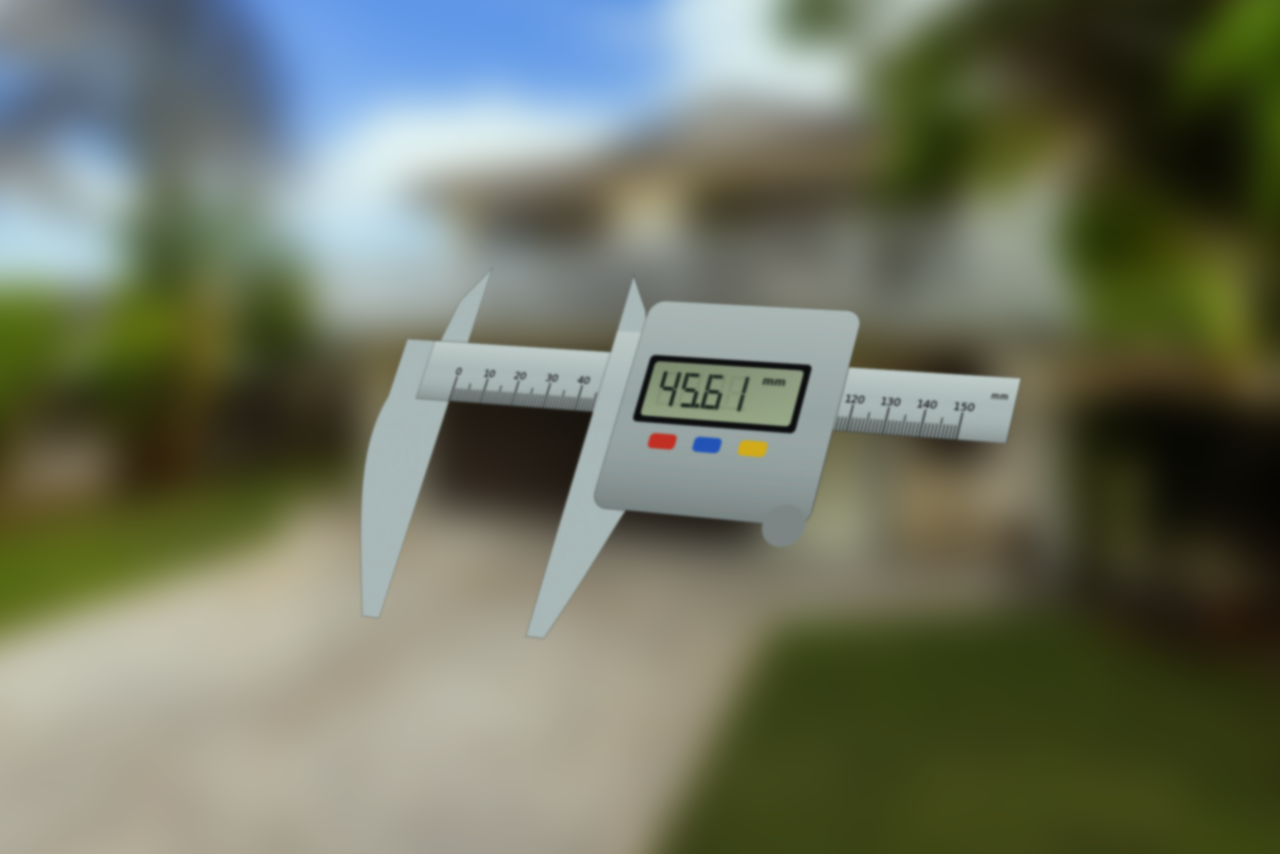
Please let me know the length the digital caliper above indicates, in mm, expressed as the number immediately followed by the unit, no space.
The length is 45.61mm
